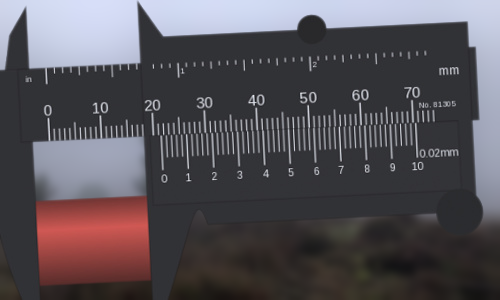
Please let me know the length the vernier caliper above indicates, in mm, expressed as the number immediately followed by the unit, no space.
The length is 21.5mm
